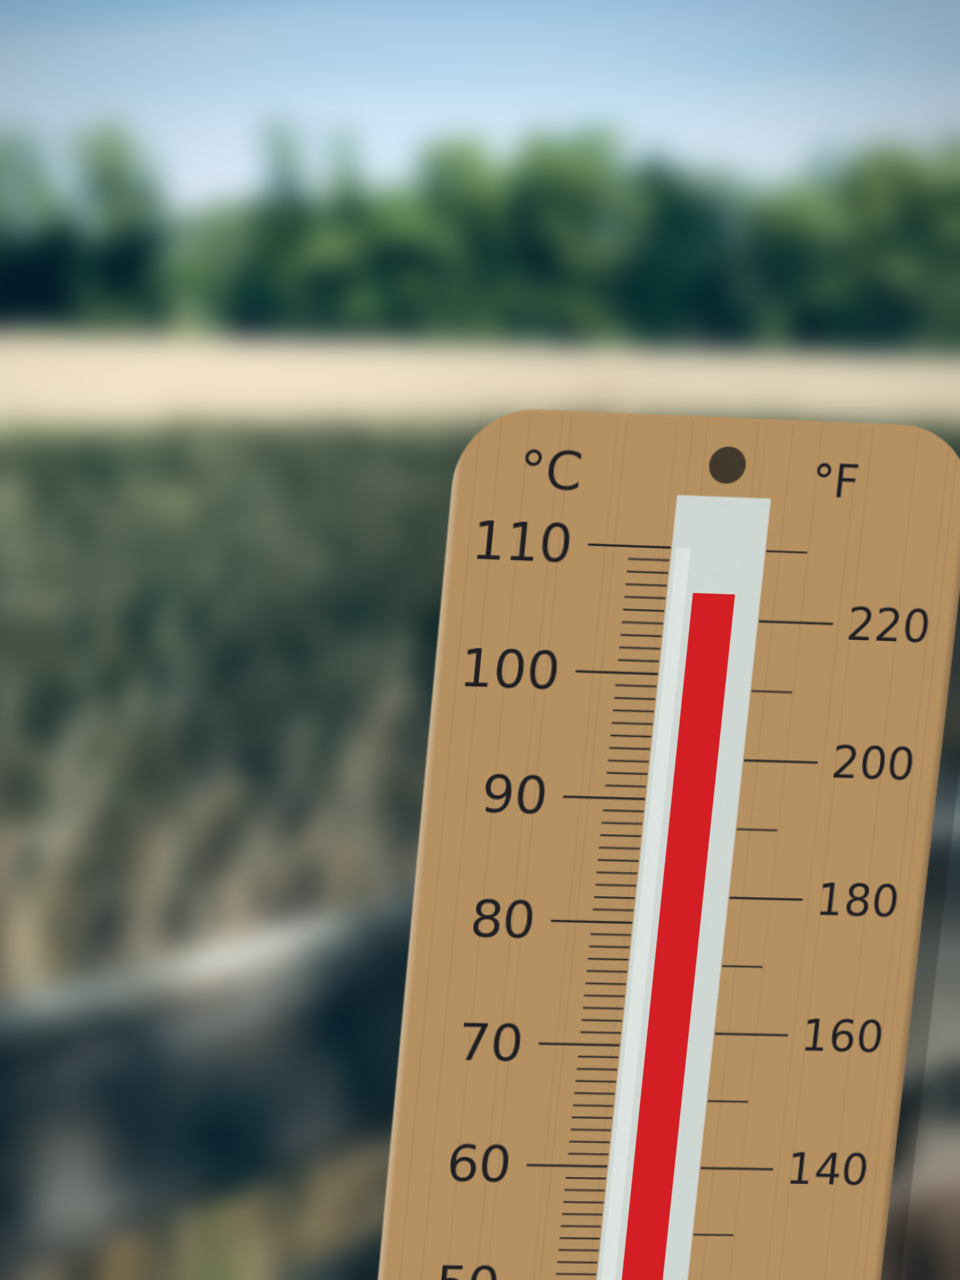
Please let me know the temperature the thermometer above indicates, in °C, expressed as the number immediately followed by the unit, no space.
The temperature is 106.5°C
